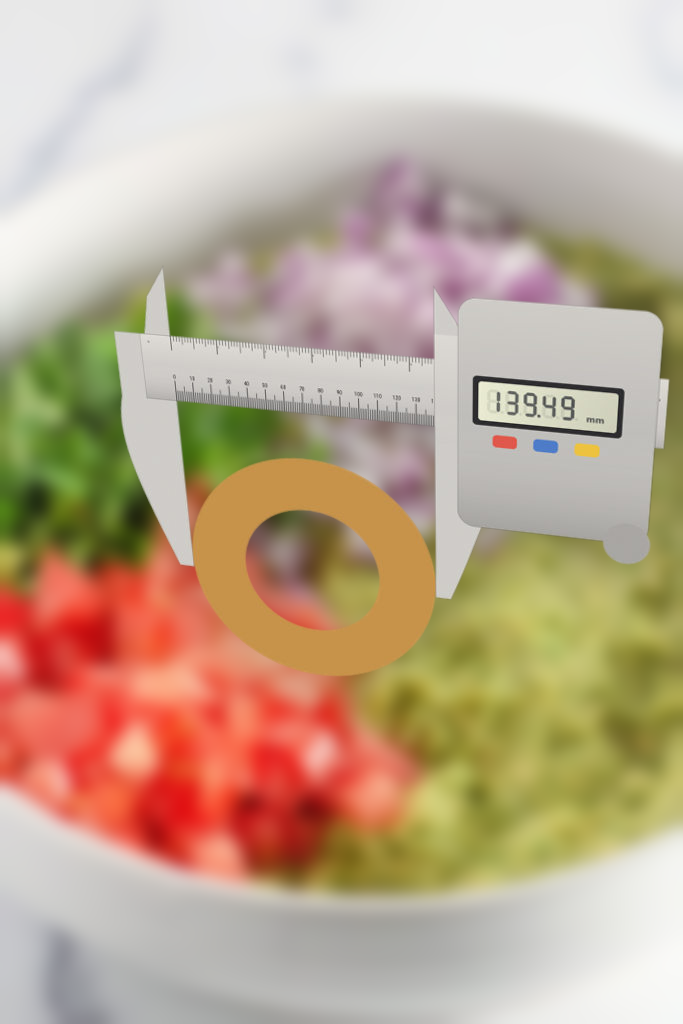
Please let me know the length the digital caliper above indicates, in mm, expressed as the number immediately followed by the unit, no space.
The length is 139.49mm
